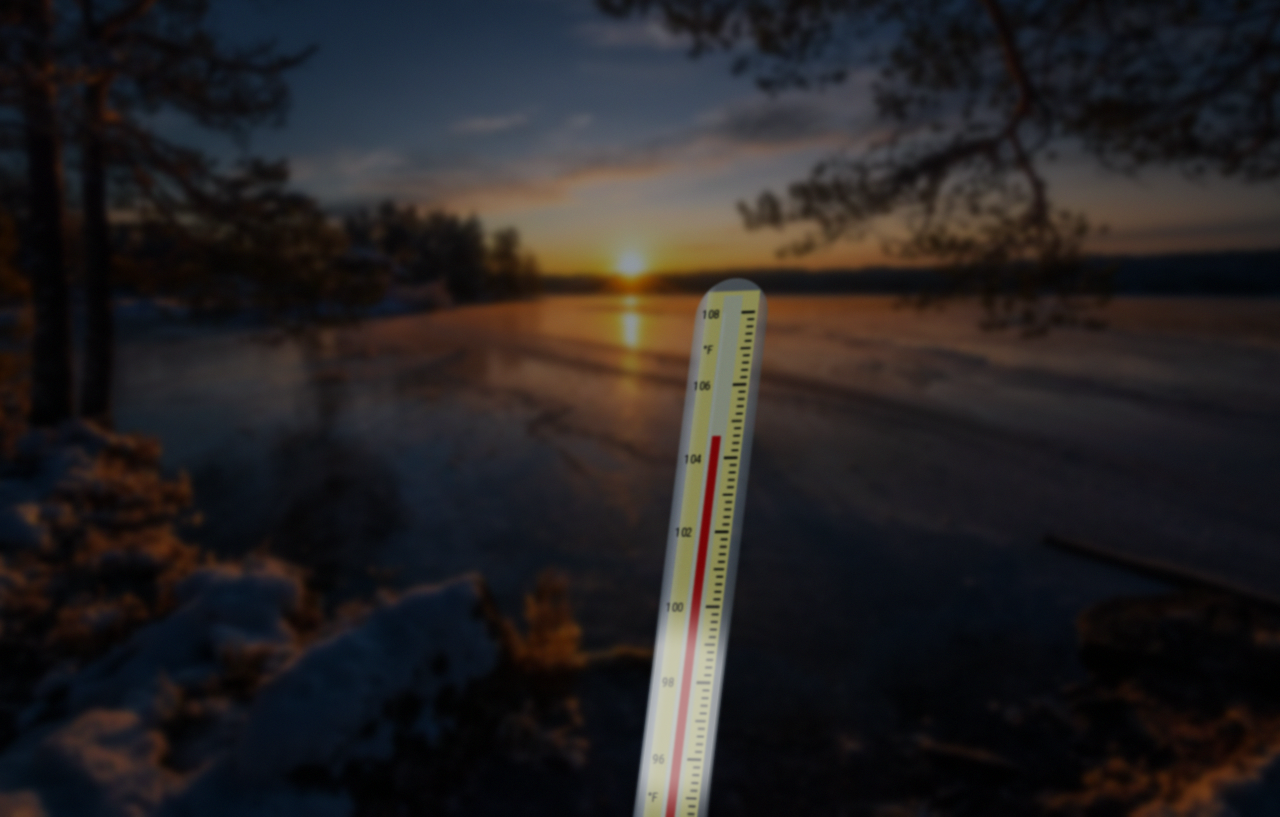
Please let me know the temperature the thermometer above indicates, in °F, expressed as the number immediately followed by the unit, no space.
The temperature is 104.6°F
